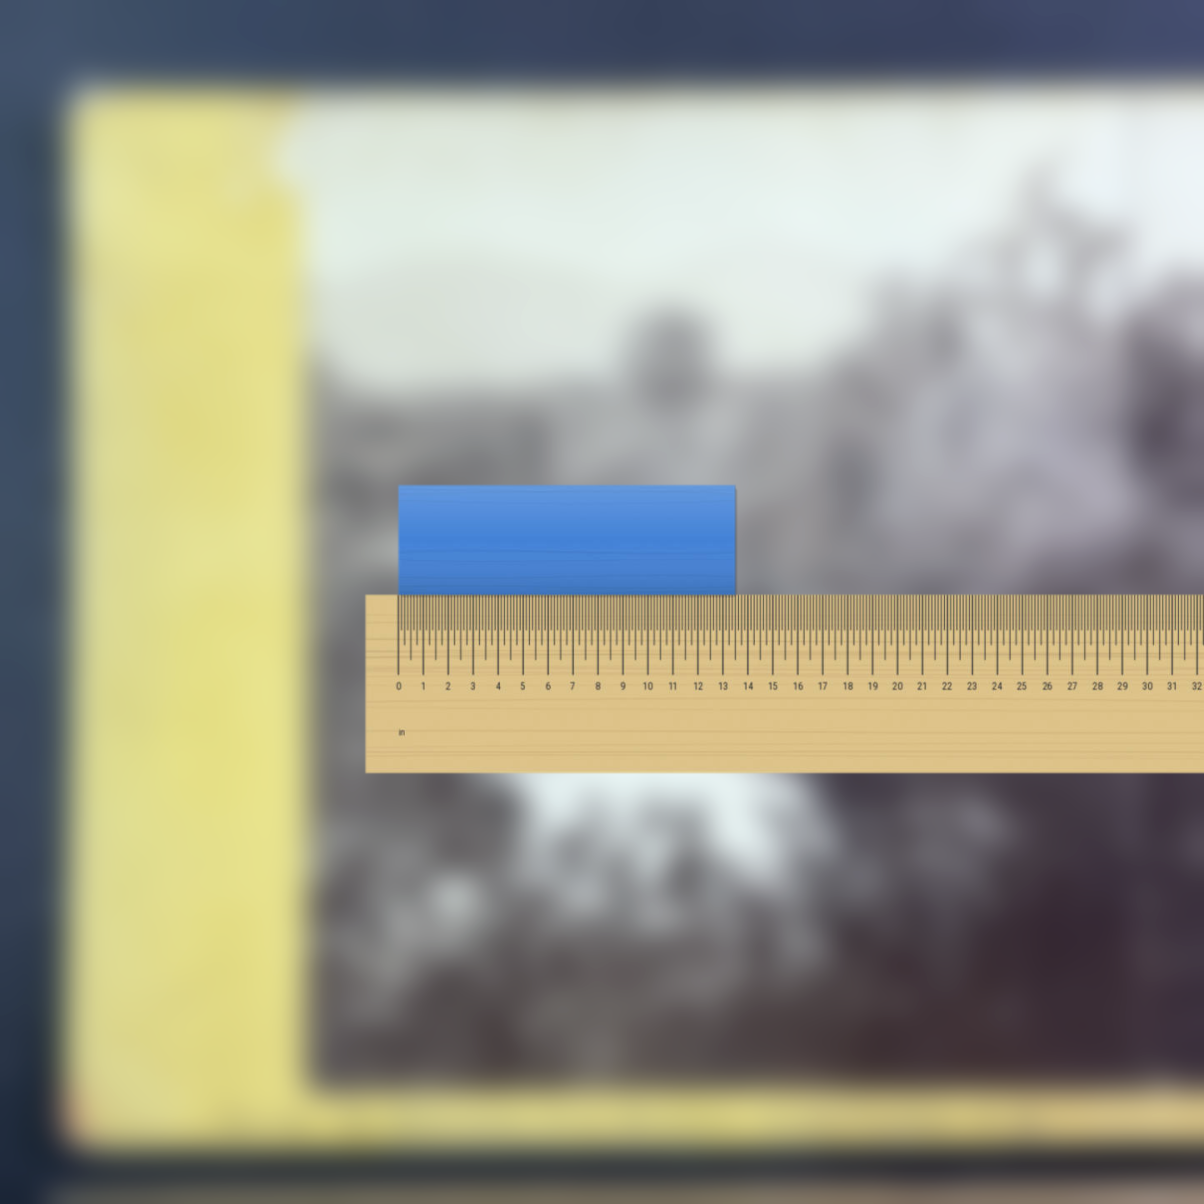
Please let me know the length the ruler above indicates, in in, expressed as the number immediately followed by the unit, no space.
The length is 13.5in
